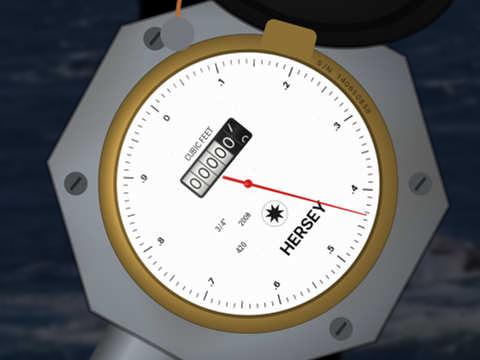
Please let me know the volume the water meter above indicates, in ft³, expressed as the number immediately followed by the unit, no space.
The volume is 7.43ft³
